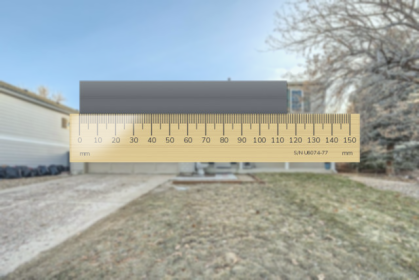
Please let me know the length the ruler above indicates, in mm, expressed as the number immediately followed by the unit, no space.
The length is 115mm
